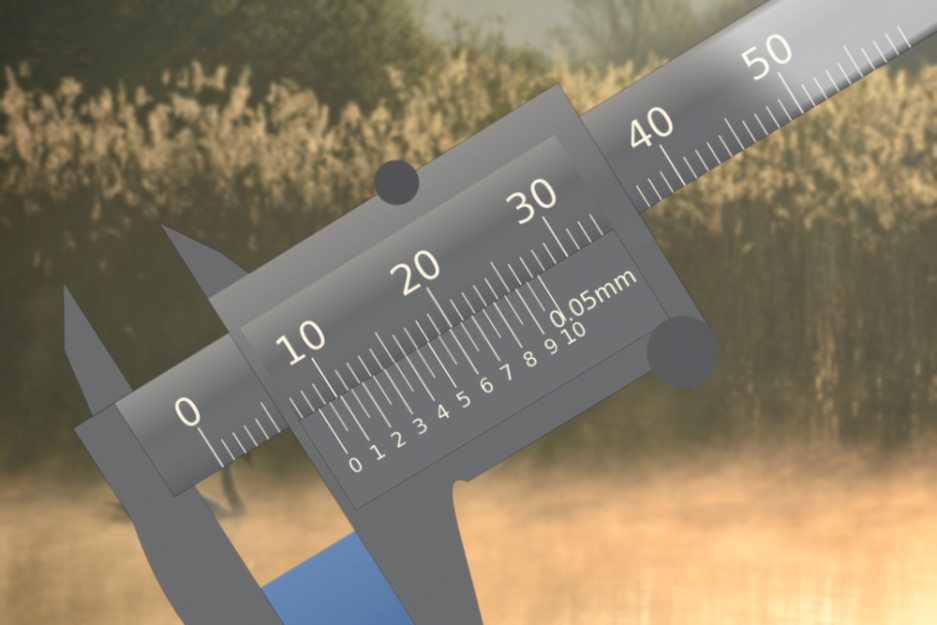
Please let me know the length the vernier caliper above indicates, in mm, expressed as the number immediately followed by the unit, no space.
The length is 8.4mm
